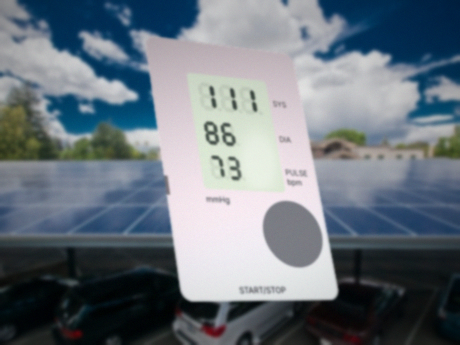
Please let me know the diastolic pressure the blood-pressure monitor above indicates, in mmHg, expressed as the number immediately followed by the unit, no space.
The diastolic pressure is 86mmHg
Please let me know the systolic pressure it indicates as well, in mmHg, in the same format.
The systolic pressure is 111mmHg
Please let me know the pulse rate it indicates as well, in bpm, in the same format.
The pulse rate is 73bpm
